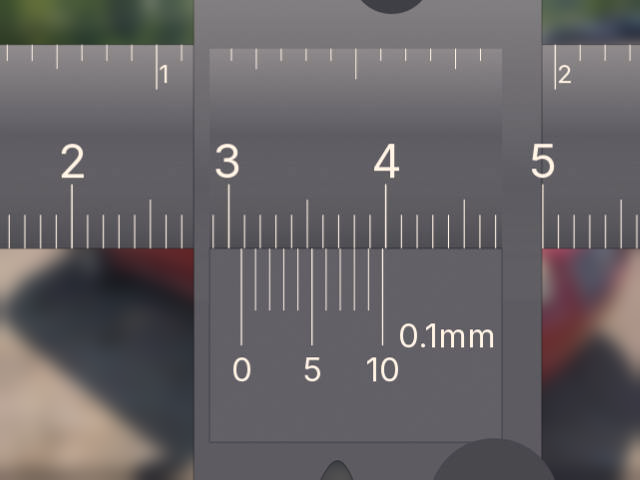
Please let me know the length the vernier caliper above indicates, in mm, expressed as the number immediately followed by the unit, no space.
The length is 30.8mm
